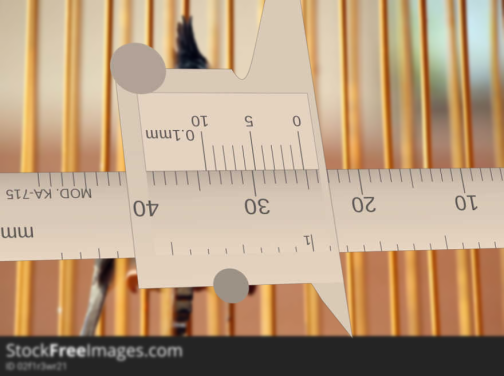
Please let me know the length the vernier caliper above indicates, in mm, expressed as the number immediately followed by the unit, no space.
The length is 25.2mm
